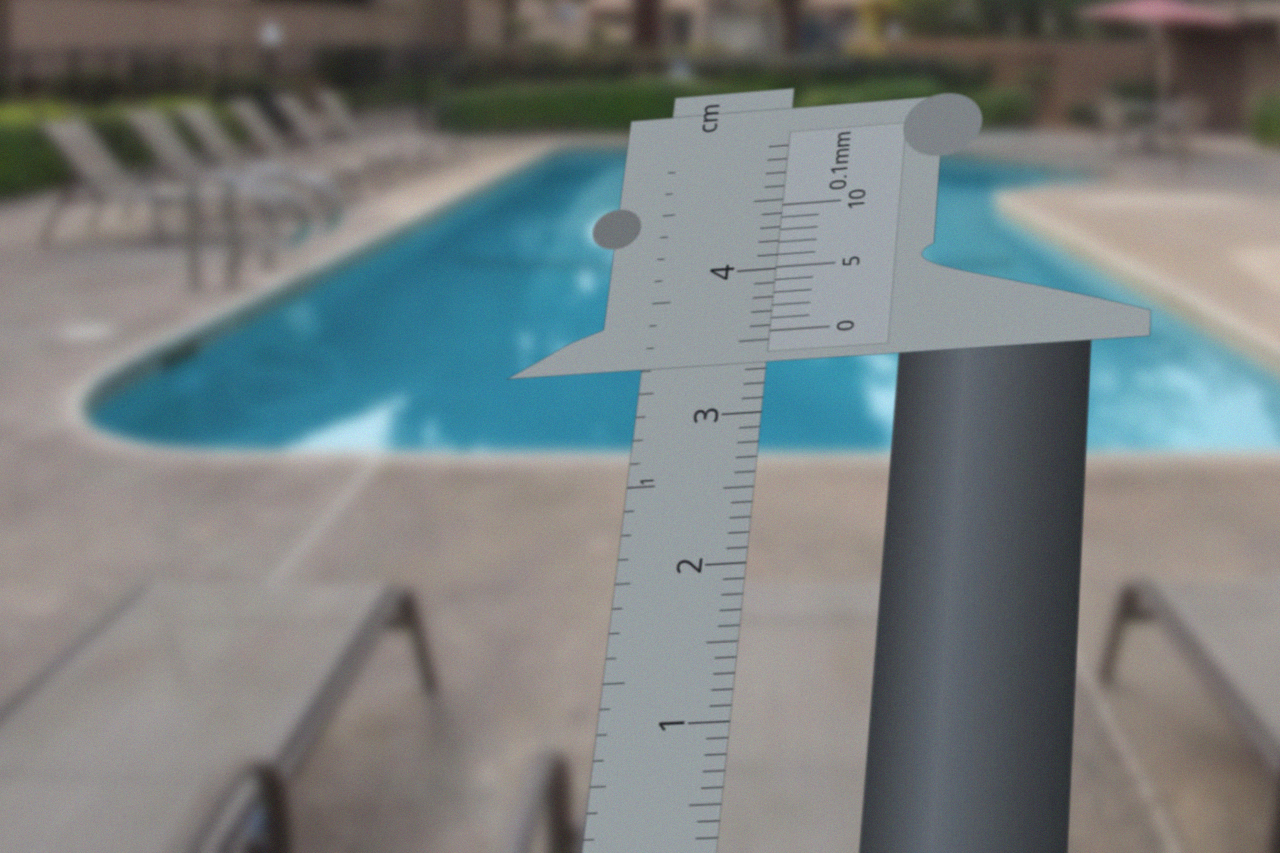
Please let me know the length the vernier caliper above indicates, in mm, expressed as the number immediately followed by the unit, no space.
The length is 35.6mm
